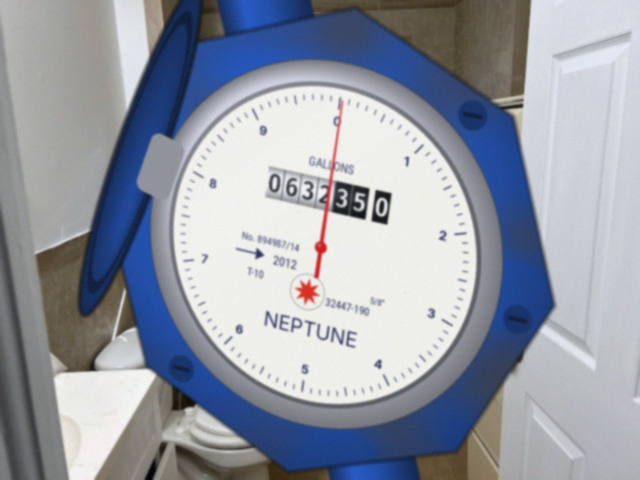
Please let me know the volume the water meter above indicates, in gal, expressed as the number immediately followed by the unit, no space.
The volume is 632350.0gal
